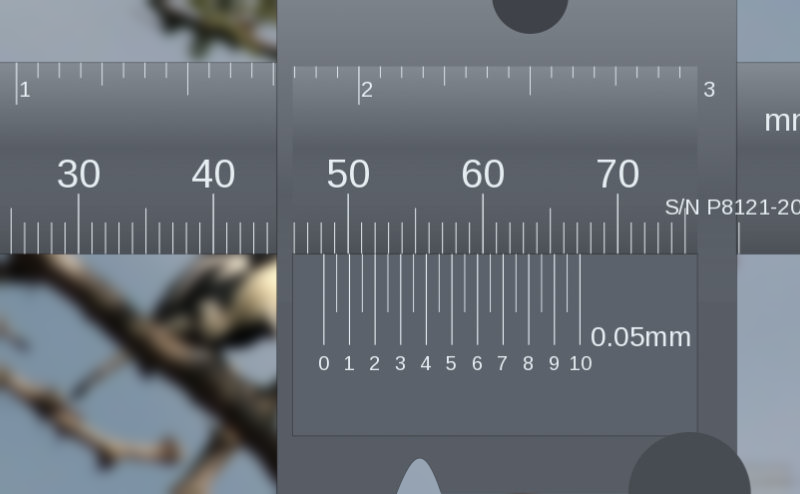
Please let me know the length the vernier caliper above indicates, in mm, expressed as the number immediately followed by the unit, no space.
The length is 48.2mm
